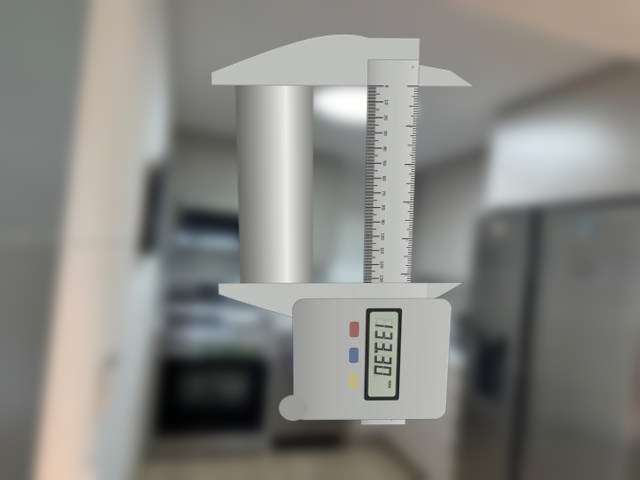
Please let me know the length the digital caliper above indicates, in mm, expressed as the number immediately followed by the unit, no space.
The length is 133.30mm
